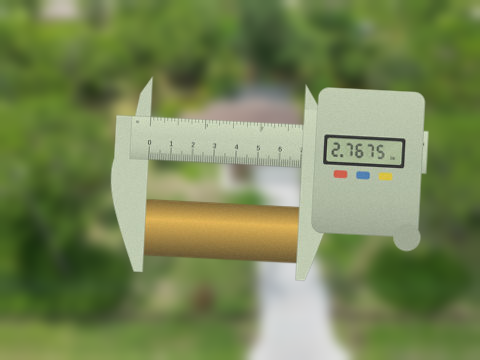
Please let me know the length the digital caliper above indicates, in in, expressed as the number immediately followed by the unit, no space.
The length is 2.7675in
